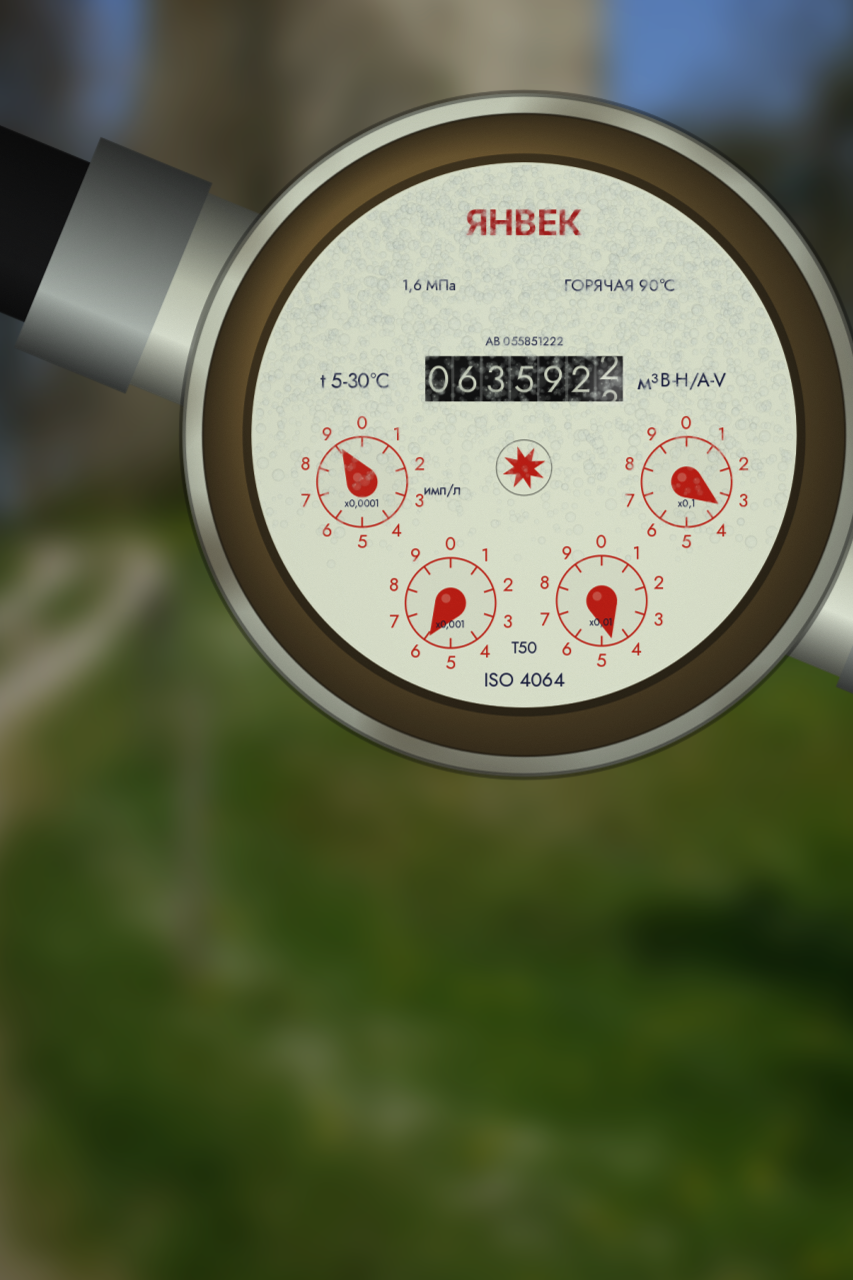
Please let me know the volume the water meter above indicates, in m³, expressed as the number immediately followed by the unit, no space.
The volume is 635922.3459m³
